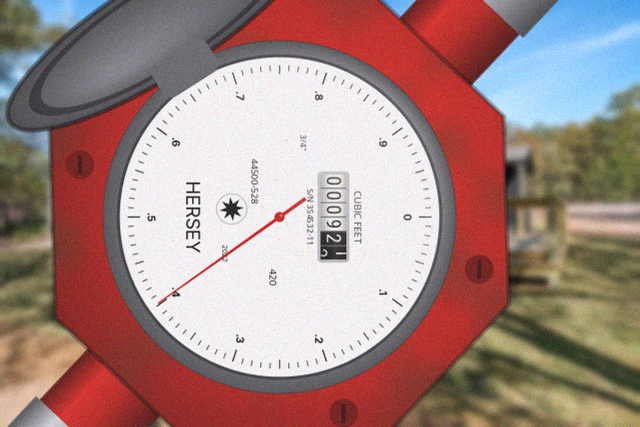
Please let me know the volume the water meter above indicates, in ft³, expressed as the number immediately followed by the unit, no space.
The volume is 921.40ft³
